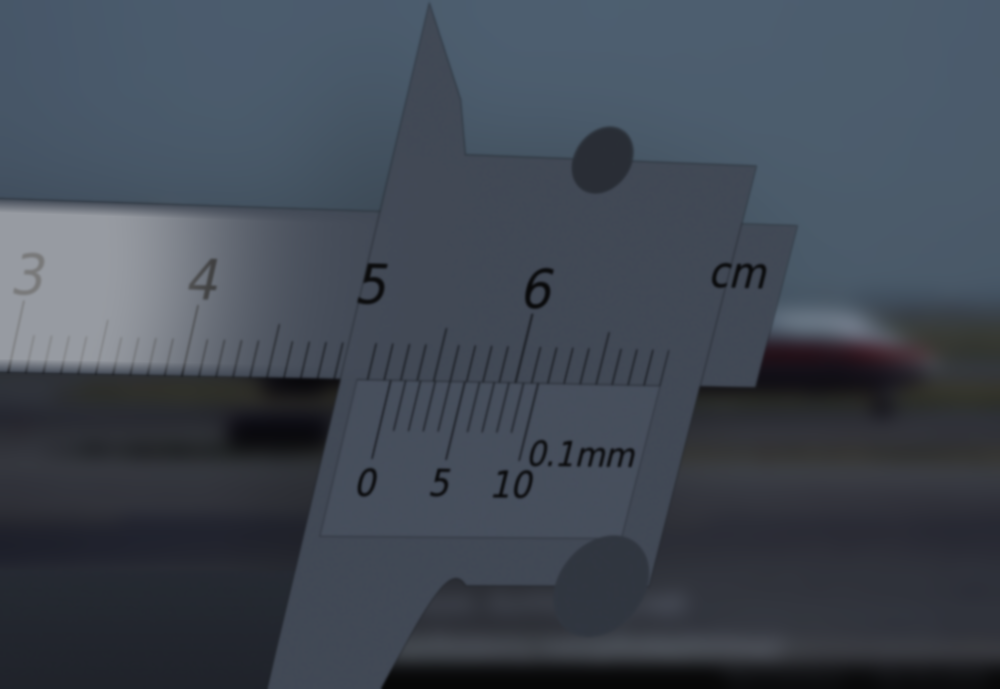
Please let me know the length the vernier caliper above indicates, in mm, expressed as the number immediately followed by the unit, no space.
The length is 52.4mm
